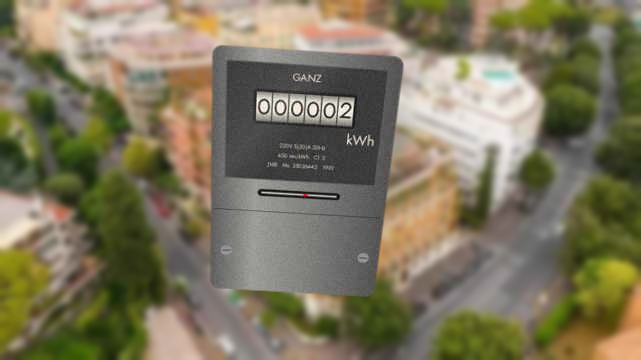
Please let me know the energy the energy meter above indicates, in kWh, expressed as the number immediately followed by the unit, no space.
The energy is 2kWh
